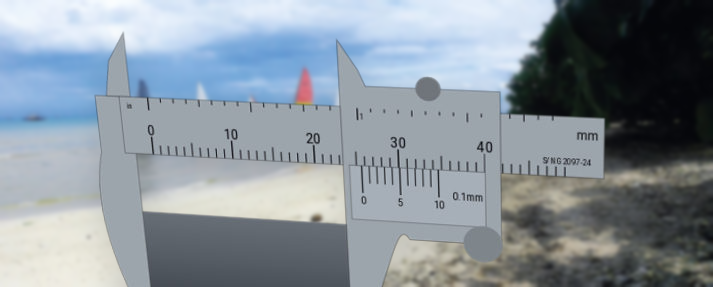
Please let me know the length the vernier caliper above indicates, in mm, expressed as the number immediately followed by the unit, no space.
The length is 25.6mm
